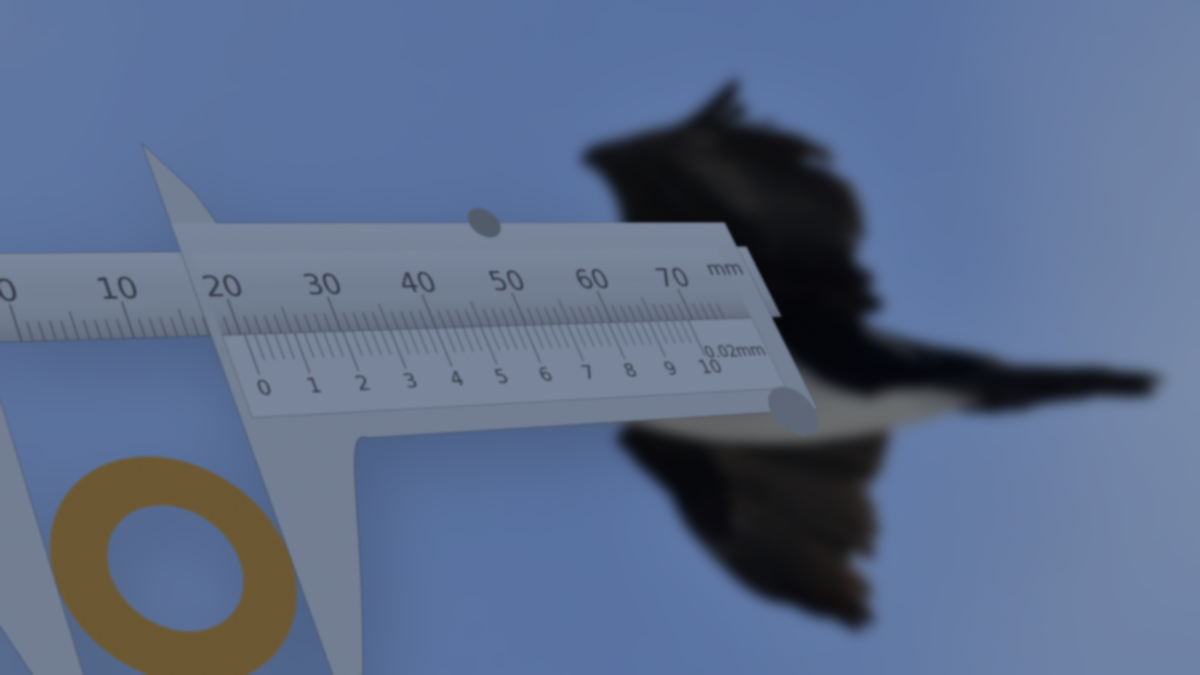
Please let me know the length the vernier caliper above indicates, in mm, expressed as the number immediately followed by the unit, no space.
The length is 20.4mm
